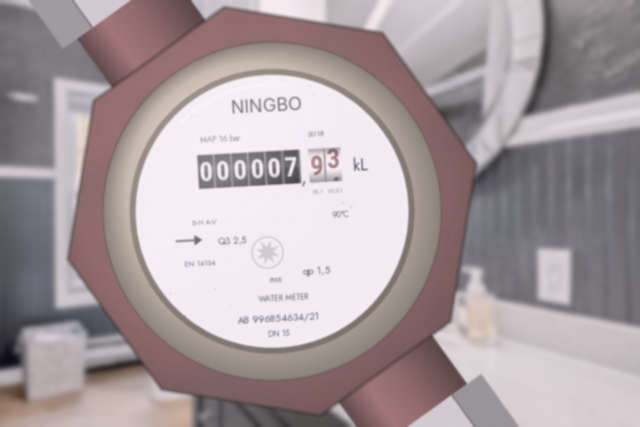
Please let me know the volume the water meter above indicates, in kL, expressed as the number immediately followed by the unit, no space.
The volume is 7.93kL
